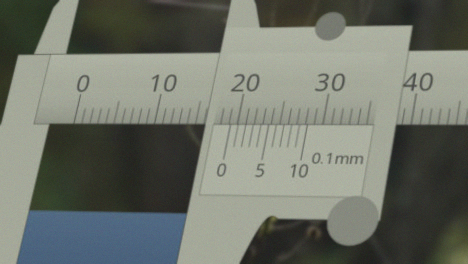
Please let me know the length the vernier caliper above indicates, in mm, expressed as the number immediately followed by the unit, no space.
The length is 19.2mm
